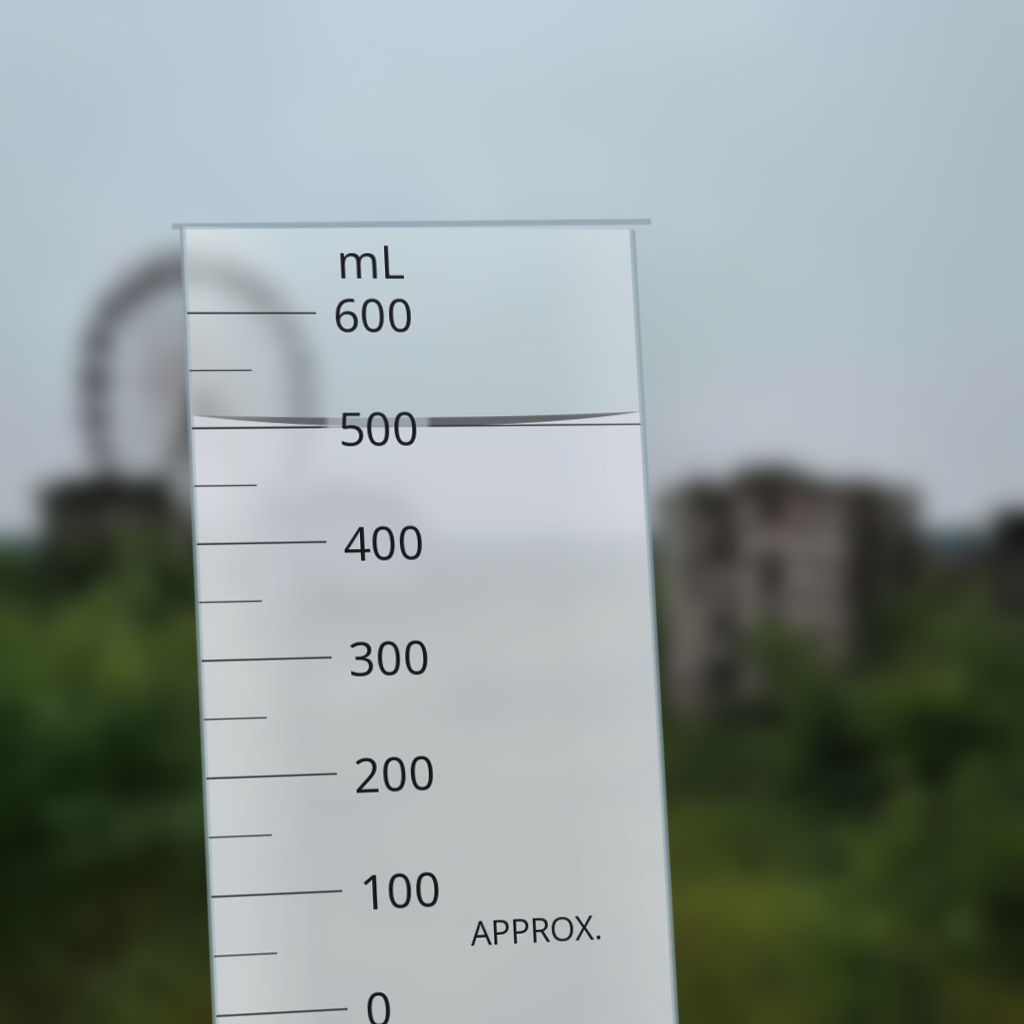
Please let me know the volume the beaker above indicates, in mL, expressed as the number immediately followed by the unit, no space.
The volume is 500mL
